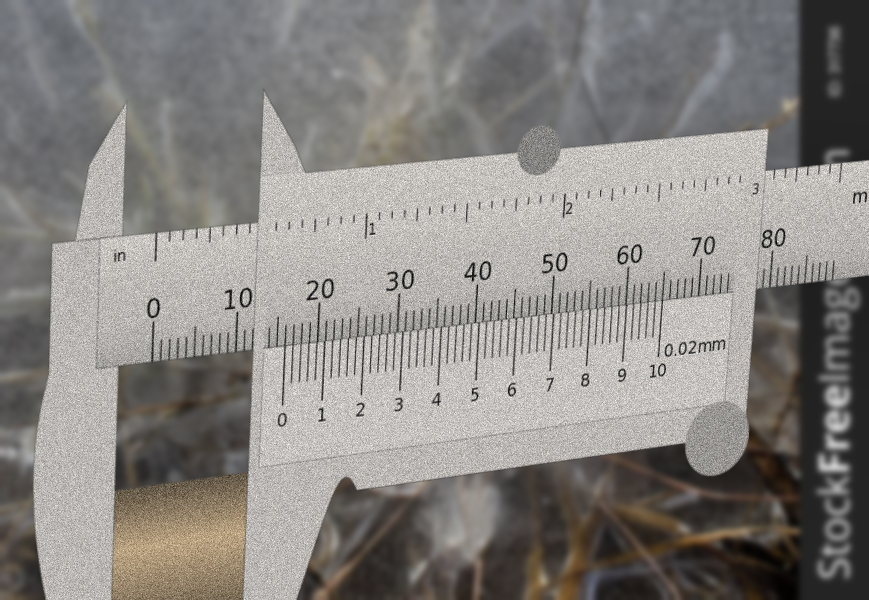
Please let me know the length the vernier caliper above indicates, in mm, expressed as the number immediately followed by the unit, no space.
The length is 16.0mm
